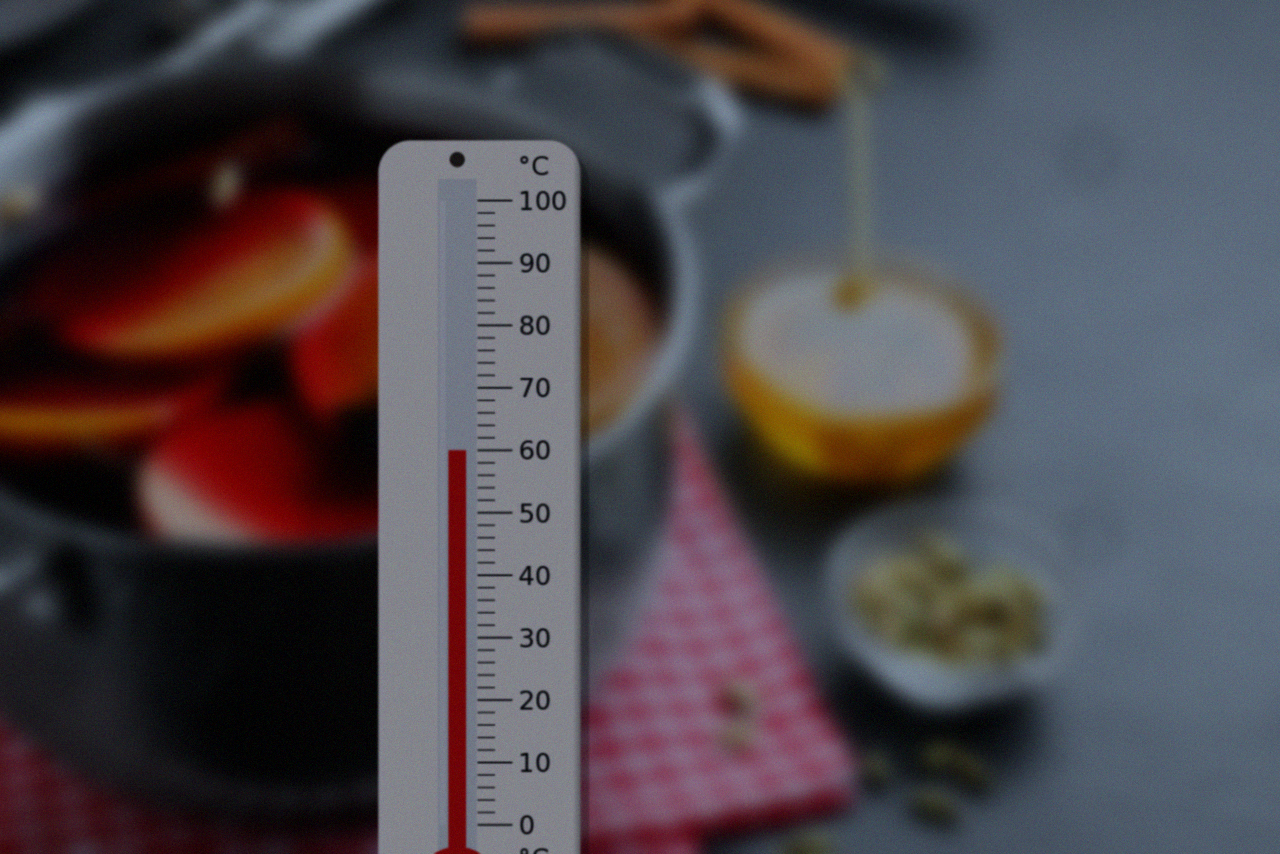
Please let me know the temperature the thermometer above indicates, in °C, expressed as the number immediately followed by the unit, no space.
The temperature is 60°C
